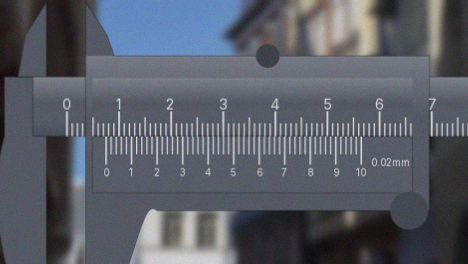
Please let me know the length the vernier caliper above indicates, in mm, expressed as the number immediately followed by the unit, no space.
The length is 7.5mm
